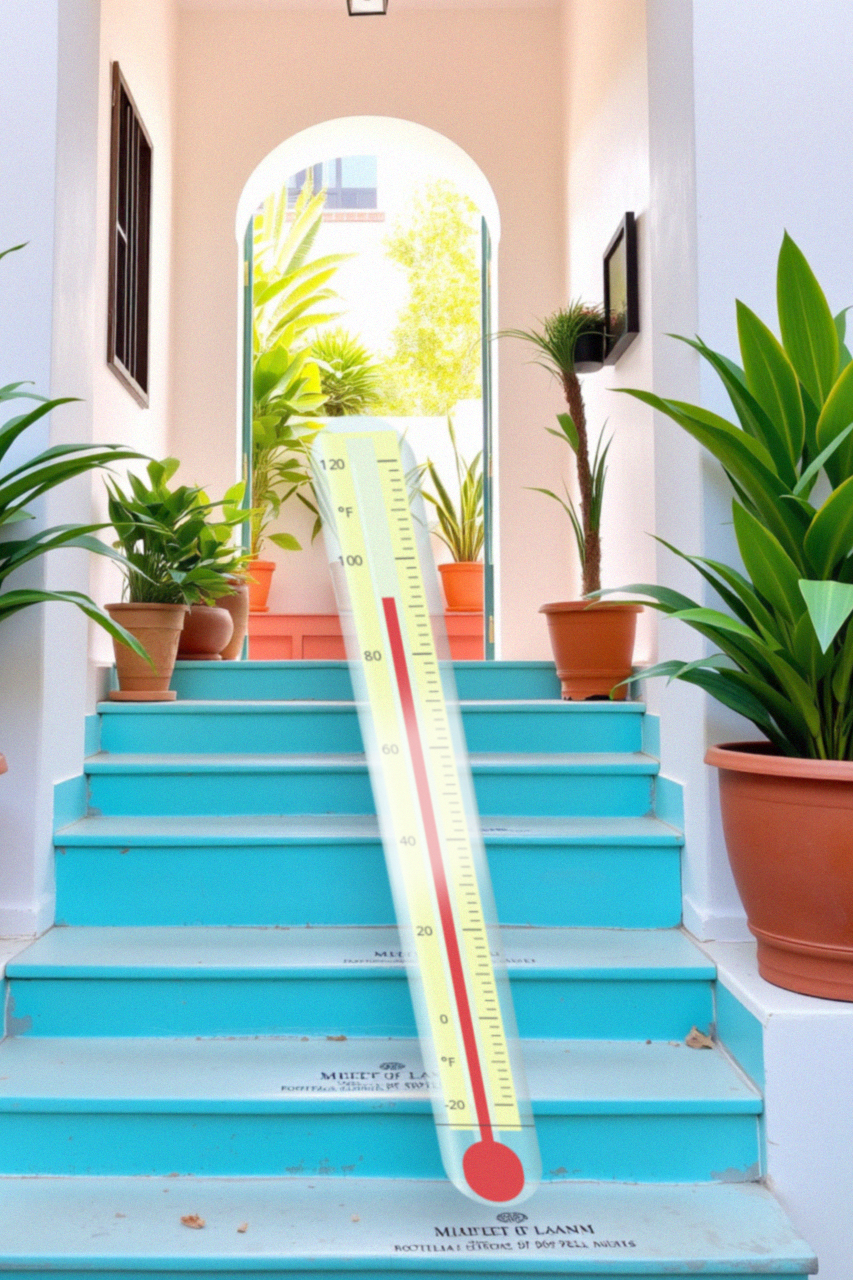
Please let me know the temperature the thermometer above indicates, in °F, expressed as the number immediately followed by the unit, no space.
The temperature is 92°F
